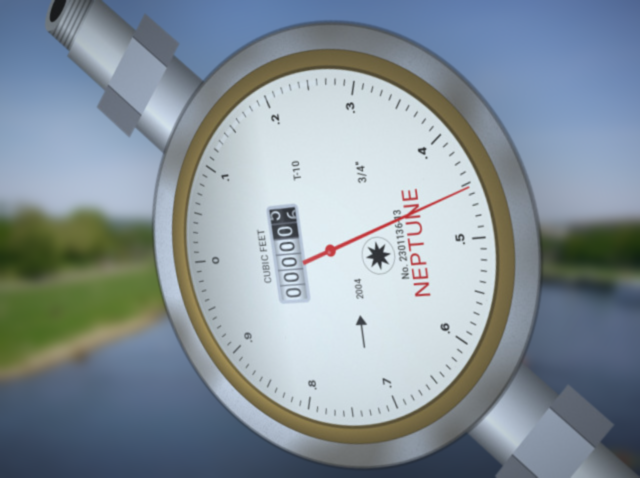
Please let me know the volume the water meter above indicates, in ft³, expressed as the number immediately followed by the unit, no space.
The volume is 5.45ft³
